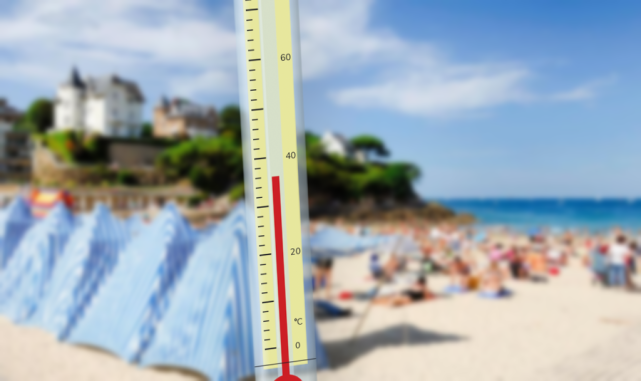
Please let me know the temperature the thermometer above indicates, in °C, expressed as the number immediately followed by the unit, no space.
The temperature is 36°C
